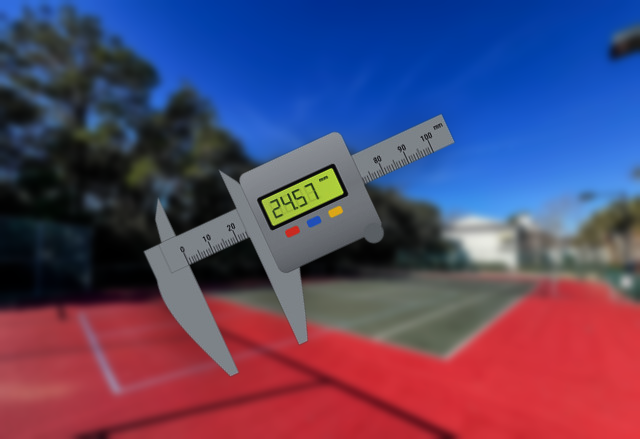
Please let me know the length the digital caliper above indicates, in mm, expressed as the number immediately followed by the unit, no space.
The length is 24.57mm
